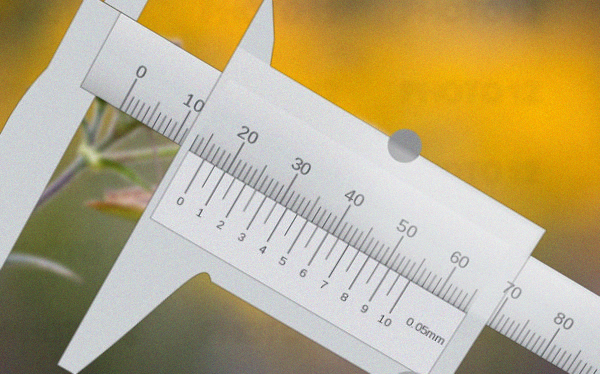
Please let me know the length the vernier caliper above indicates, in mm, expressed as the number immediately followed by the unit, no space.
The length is 15.8mm
